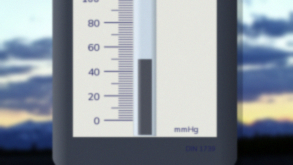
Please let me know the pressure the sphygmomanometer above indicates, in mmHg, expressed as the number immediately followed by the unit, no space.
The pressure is 50mmHg
